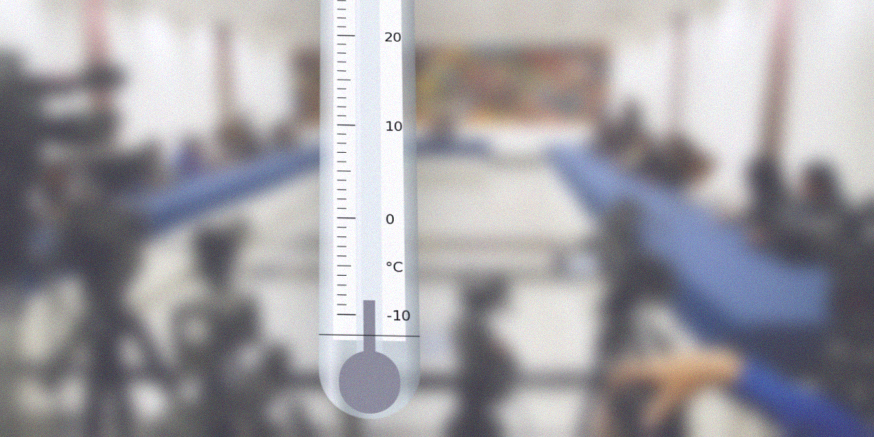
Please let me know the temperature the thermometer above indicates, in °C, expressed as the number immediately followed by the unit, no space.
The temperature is -8.5°C
